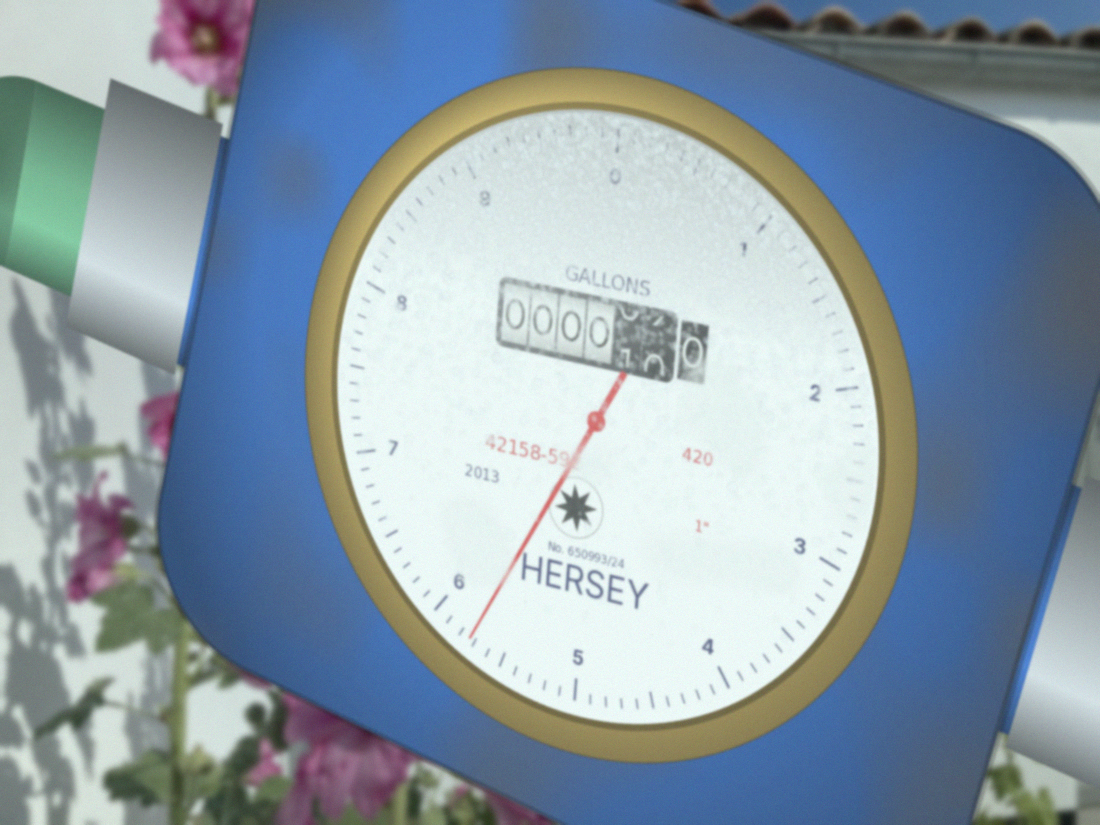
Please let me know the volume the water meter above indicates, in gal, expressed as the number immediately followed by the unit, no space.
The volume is 95.7gal
